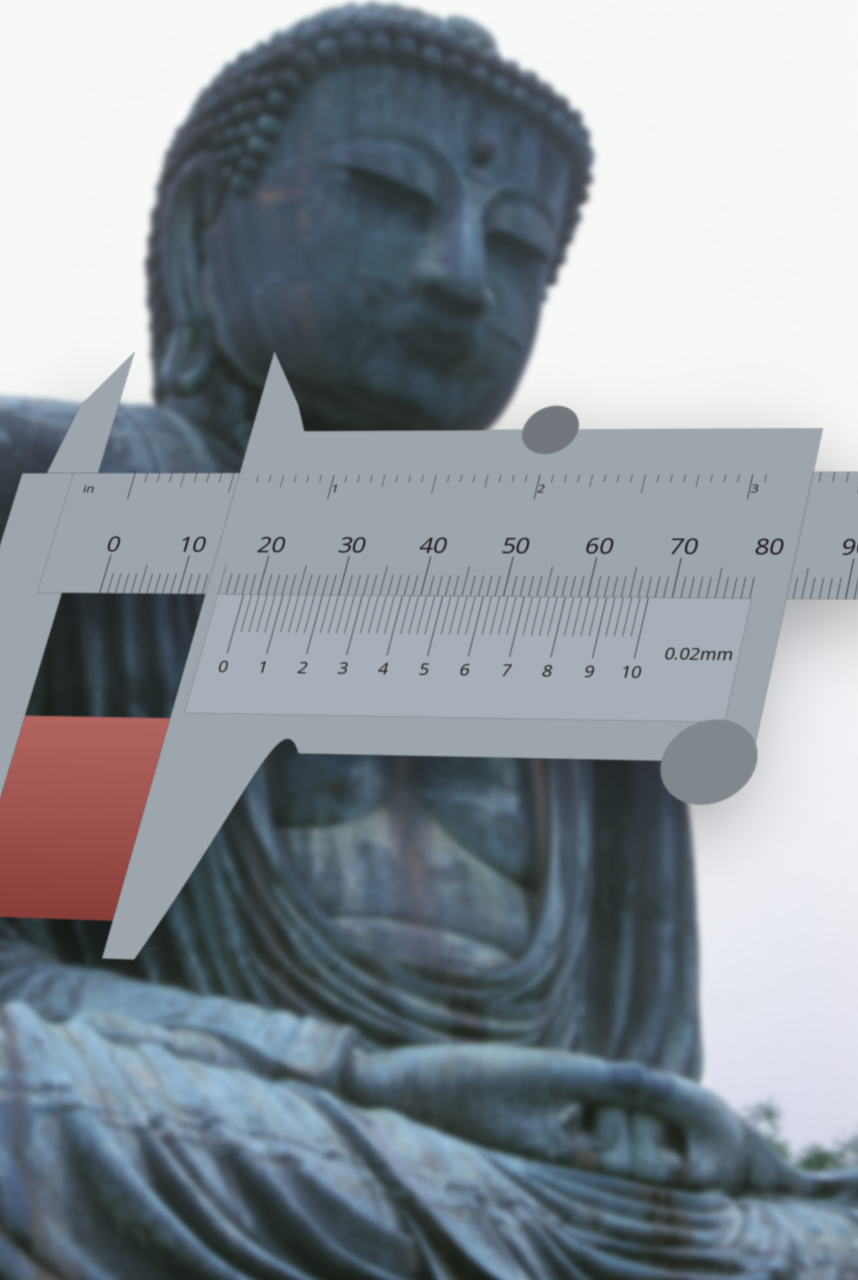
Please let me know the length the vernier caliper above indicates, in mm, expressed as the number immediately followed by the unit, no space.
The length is 18.2mm
